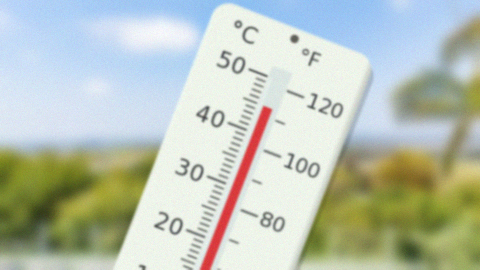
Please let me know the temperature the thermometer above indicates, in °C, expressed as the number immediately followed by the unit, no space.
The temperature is 45°C
